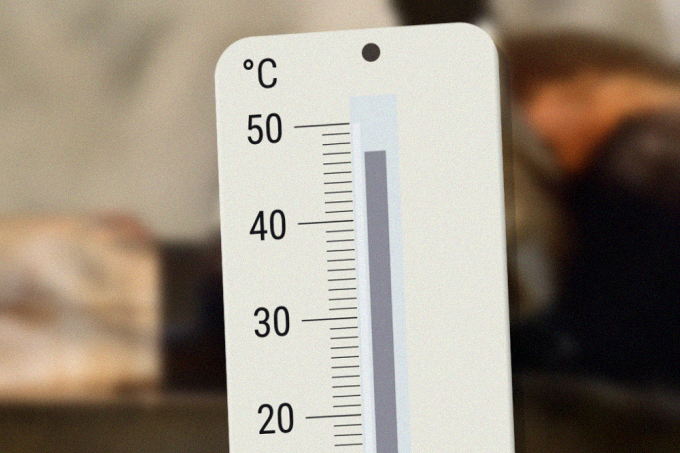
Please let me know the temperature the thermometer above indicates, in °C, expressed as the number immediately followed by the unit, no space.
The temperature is 47°C
